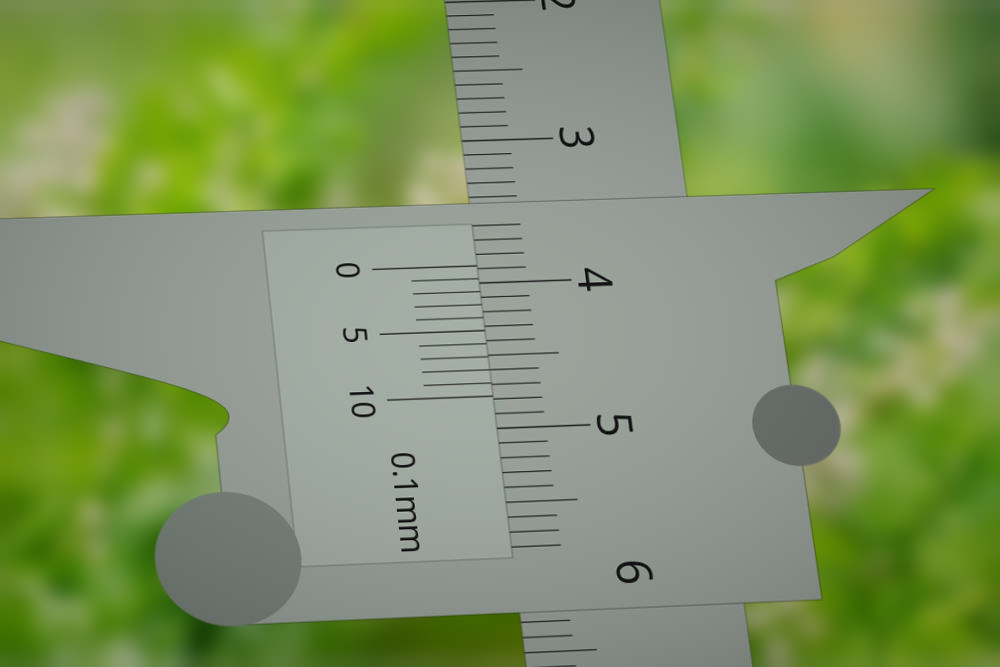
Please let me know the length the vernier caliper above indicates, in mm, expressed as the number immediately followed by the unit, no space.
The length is 38.8mm
